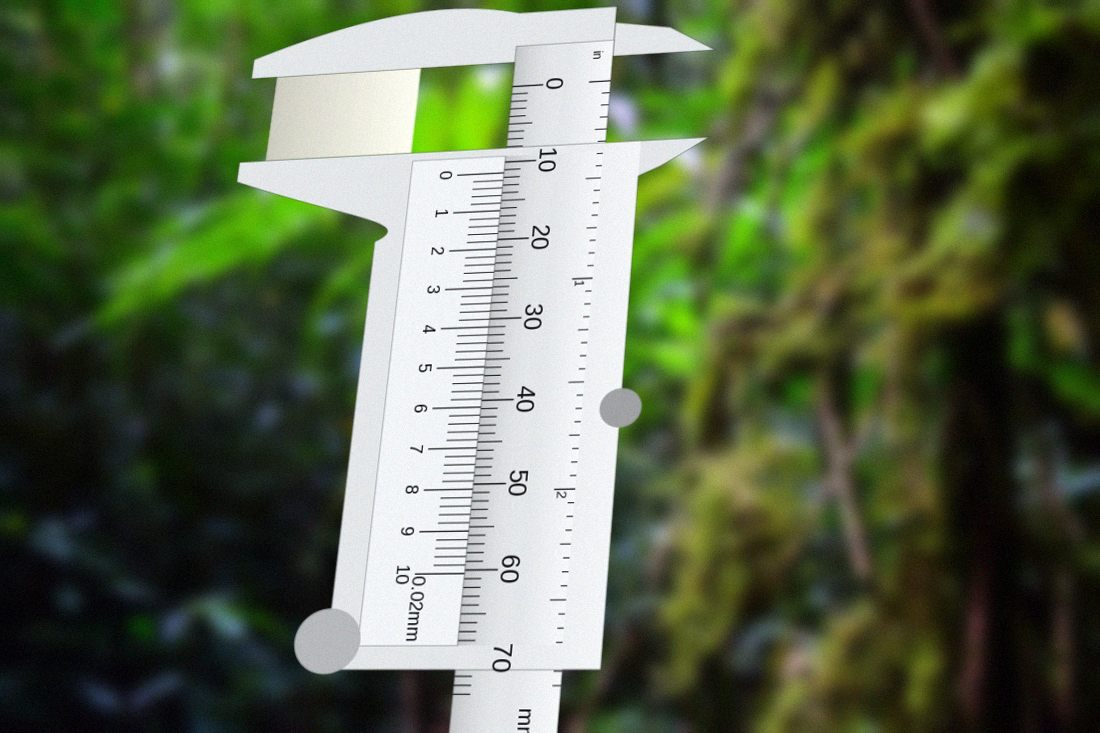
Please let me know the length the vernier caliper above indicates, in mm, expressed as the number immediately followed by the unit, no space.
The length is 11.4mm
